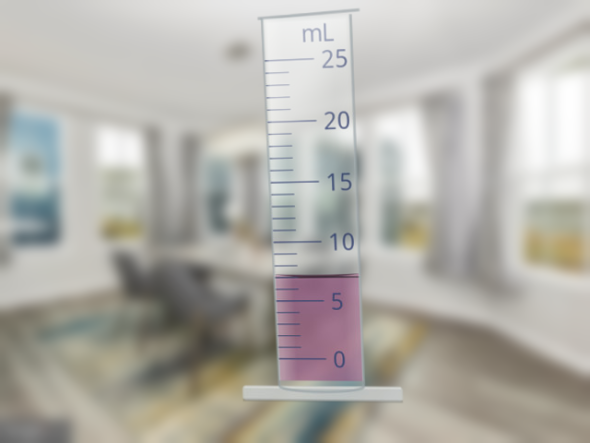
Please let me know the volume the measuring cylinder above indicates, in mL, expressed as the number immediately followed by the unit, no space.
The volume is 7mL
